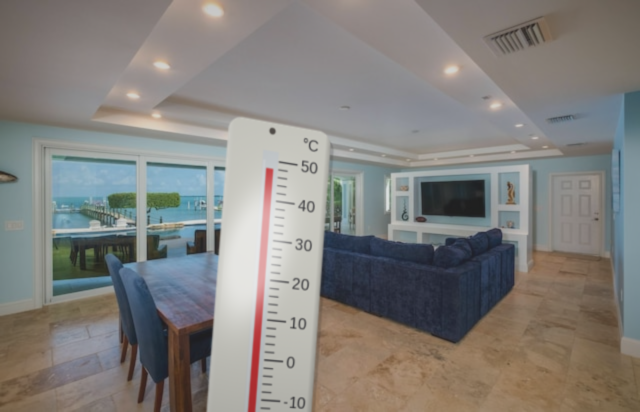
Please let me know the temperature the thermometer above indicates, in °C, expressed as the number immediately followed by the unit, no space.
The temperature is 48°C
